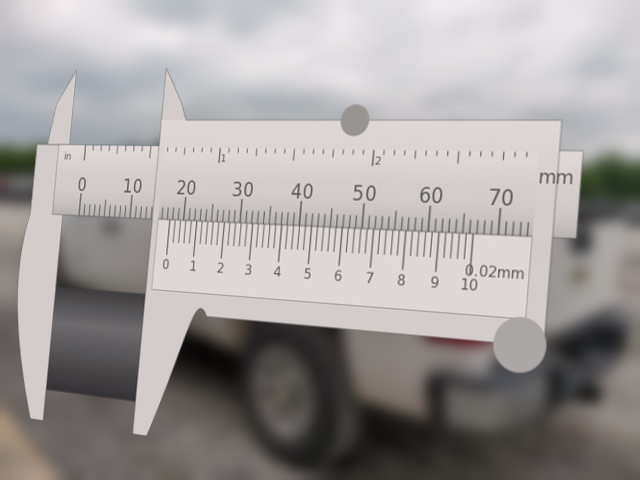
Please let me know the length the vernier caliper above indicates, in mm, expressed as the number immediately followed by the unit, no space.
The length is 17.5mm
